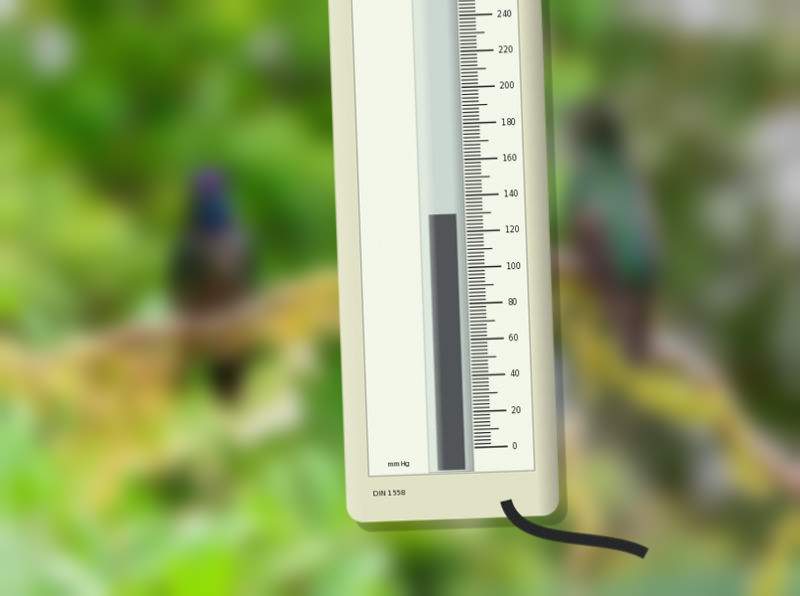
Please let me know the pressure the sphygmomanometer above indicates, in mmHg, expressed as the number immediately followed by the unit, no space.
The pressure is 130mmHg
